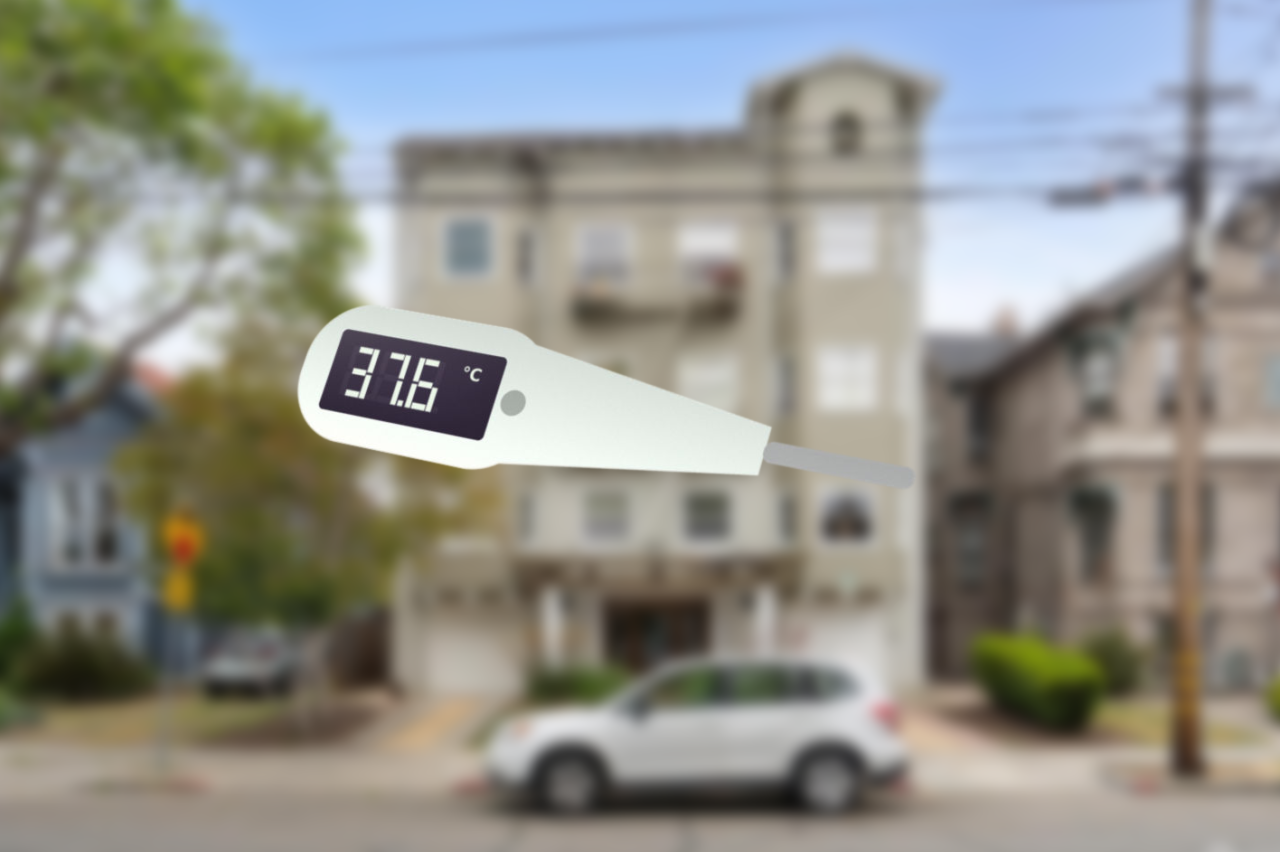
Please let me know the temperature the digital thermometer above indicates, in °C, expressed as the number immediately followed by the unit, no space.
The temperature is 37.6°C
